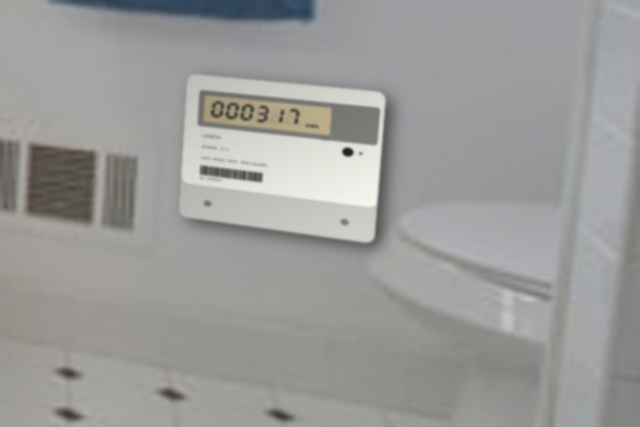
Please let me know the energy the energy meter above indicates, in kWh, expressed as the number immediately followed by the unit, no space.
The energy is 317kWh
